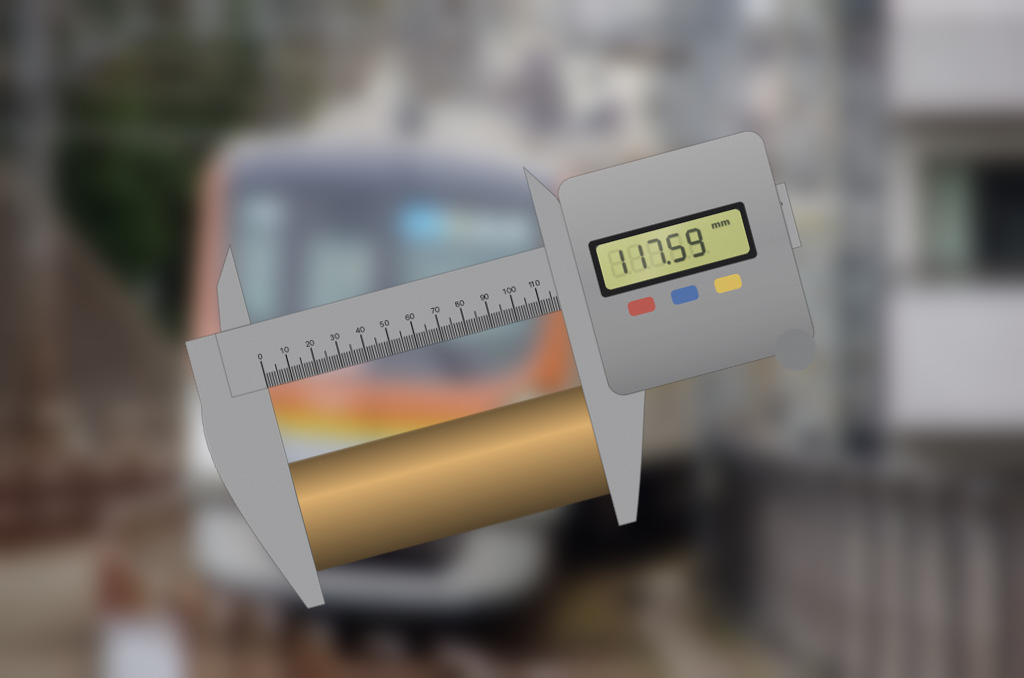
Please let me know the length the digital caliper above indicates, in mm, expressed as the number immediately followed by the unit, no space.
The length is 117.59mm
